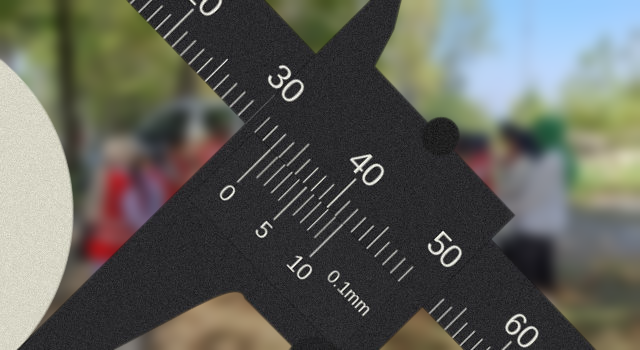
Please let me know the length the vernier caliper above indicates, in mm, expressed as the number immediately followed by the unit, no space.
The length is 33.0mm
